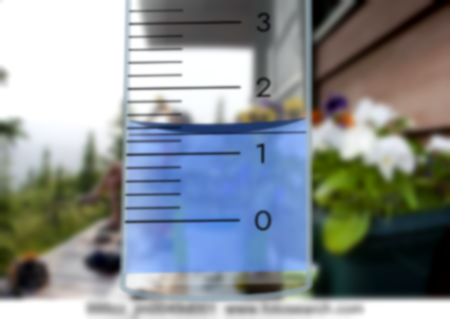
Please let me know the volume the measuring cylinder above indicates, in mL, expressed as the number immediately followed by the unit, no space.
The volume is 1.3mL
